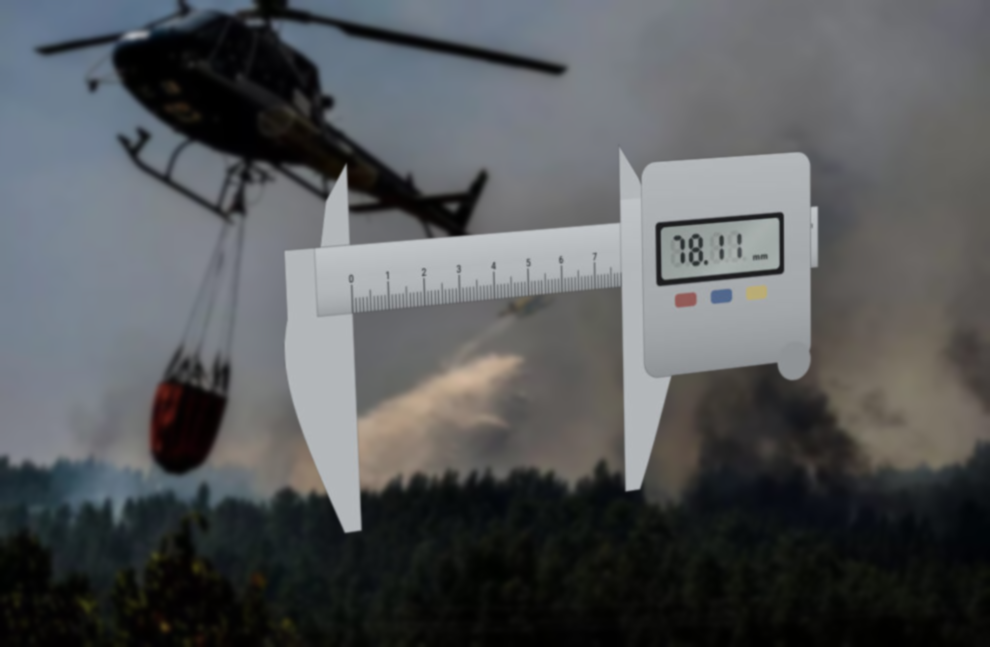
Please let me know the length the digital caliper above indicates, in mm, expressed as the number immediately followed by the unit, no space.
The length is 78.11mm
